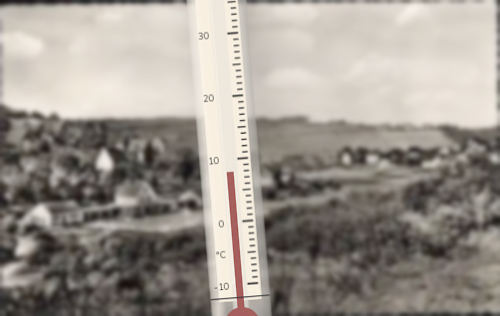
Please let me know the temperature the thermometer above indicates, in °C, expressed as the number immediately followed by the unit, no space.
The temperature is 8°C
